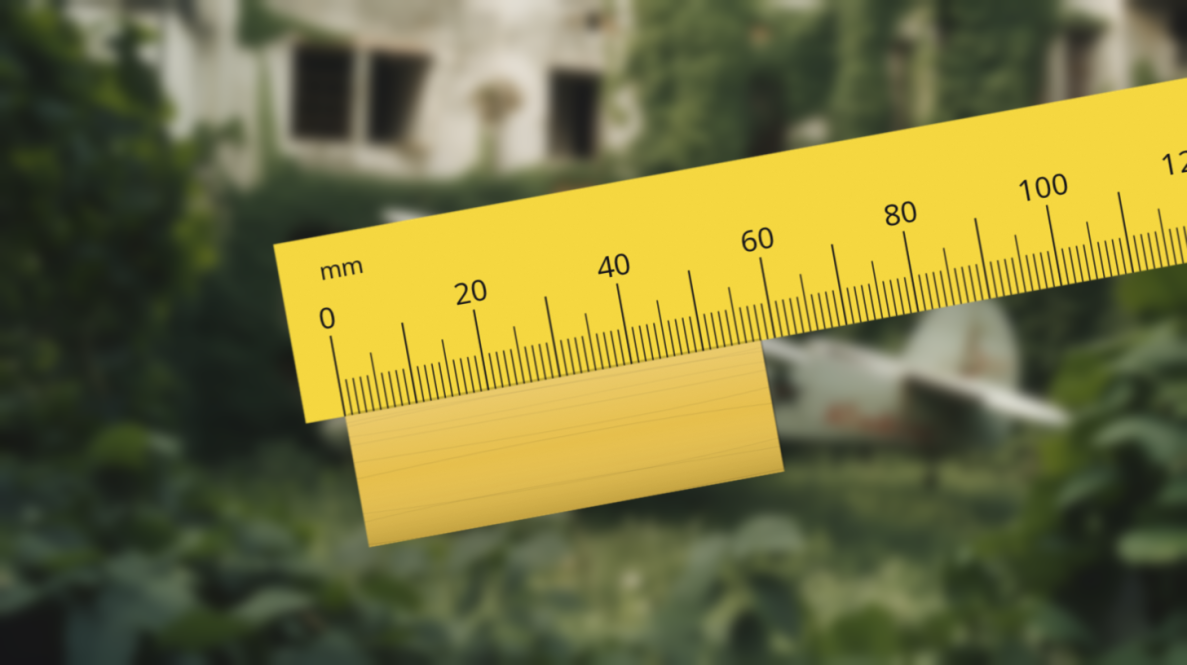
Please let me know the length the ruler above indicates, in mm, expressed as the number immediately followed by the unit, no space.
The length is 58mm
